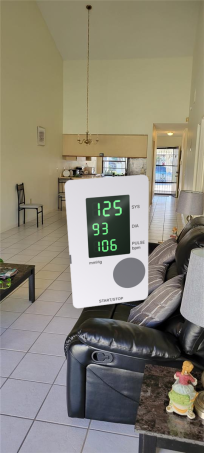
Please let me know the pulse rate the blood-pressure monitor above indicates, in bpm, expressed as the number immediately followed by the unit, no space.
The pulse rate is 106bpm
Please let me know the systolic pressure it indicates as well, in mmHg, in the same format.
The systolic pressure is 125mmHg
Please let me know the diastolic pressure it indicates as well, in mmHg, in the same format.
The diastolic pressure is 93mmHg
